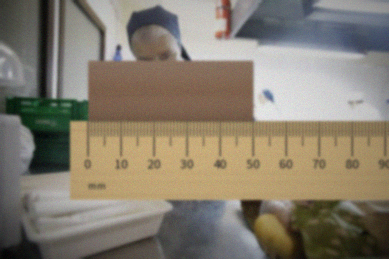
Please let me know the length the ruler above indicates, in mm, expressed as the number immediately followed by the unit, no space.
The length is 50mm
